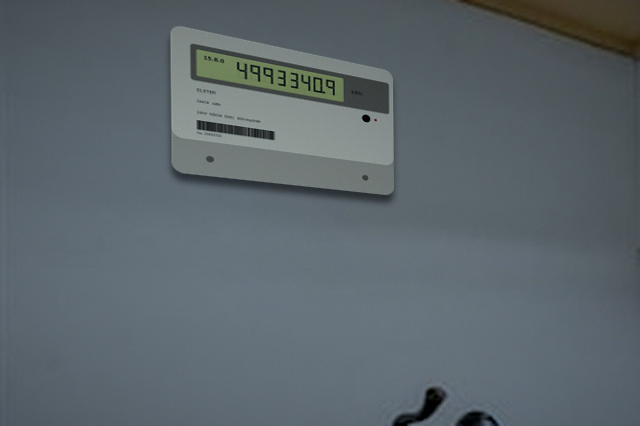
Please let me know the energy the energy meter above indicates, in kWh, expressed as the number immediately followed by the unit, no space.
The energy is 4993340.9kWh
